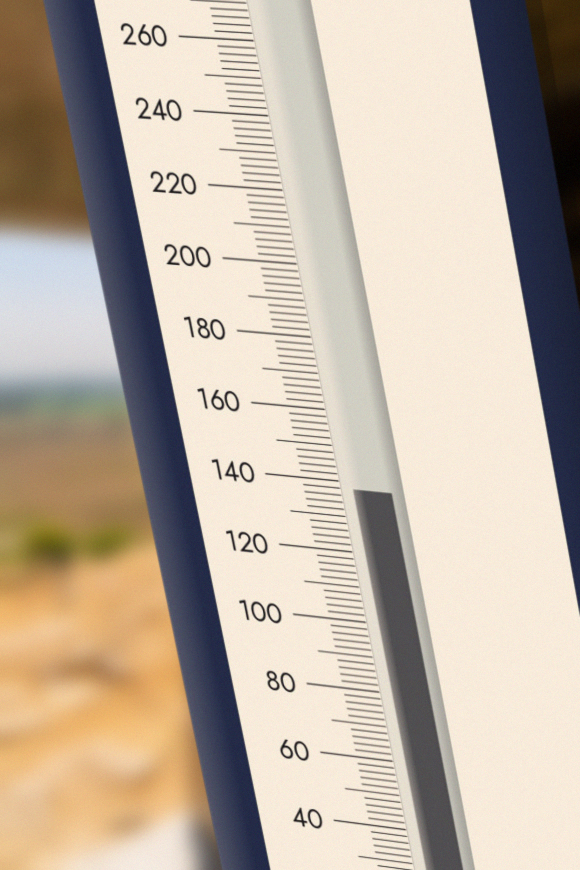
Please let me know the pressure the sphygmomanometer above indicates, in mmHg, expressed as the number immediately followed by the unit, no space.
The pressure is 138mmHg
